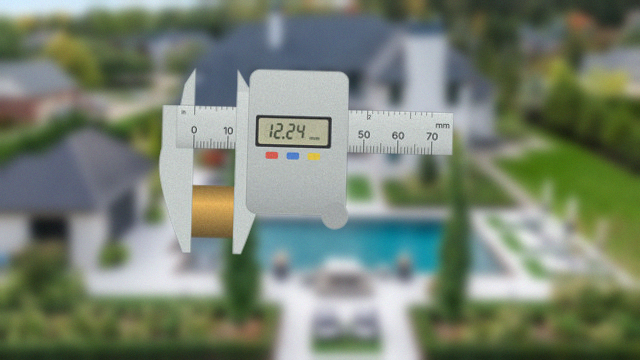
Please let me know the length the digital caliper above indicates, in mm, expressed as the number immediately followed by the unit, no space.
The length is 12.24mm
